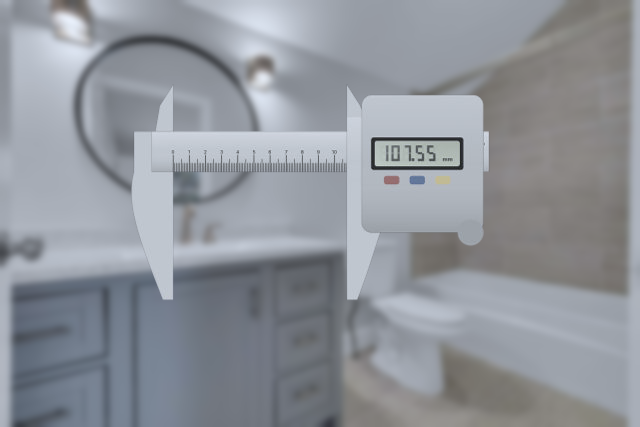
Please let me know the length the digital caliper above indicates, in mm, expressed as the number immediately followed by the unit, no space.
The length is 107.55mm
